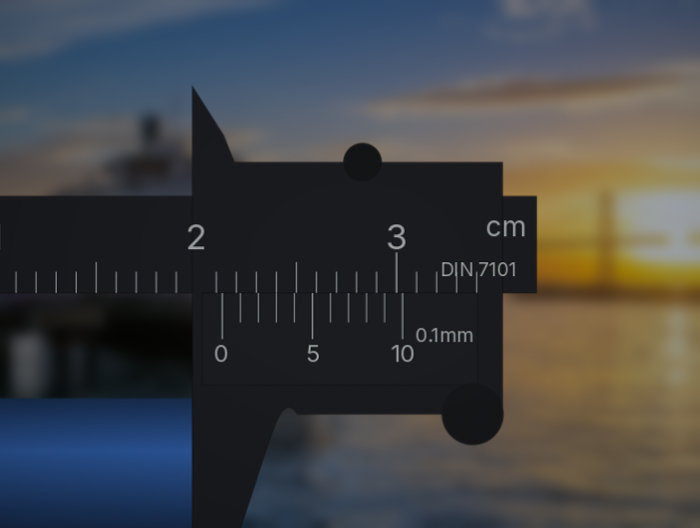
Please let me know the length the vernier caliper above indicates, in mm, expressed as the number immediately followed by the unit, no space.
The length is 21.3mm
